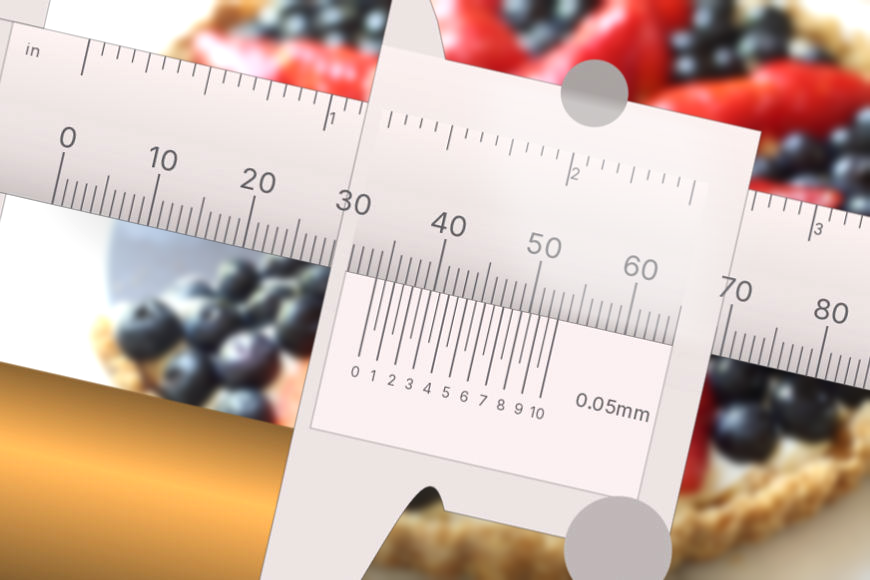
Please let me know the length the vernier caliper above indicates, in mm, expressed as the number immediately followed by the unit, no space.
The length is 34.0mm
